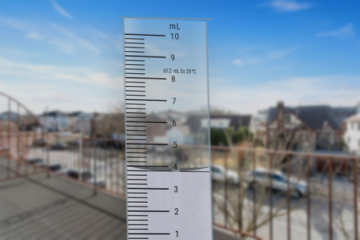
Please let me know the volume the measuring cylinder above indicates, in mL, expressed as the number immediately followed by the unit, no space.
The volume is 3.8mL
